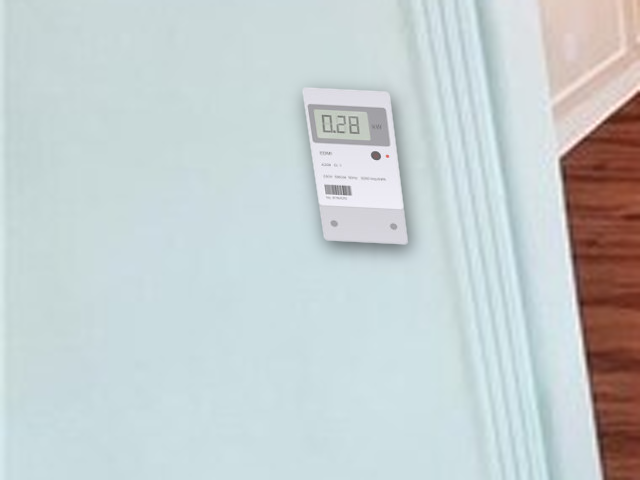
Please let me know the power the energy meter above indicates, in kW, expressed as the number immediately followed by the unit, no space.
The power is 0.28kW
